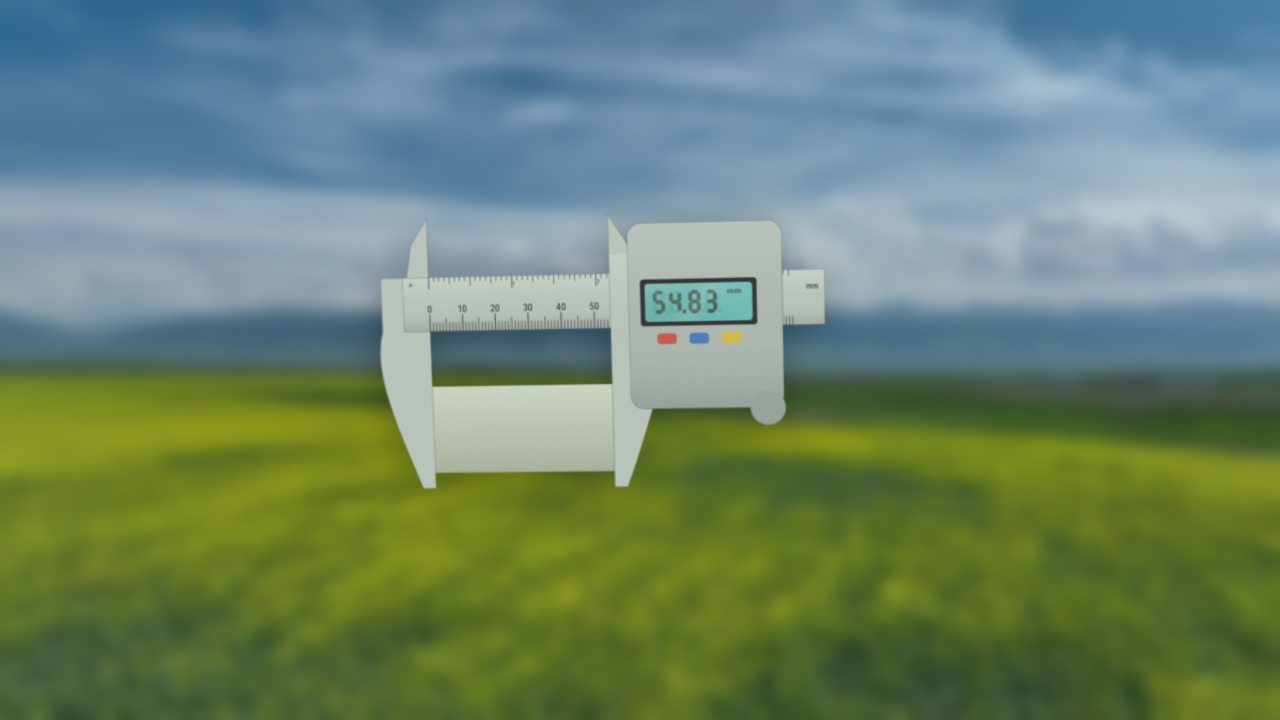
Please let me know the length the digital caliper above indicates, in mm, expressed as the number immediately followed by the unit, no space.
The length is 54.83mm
